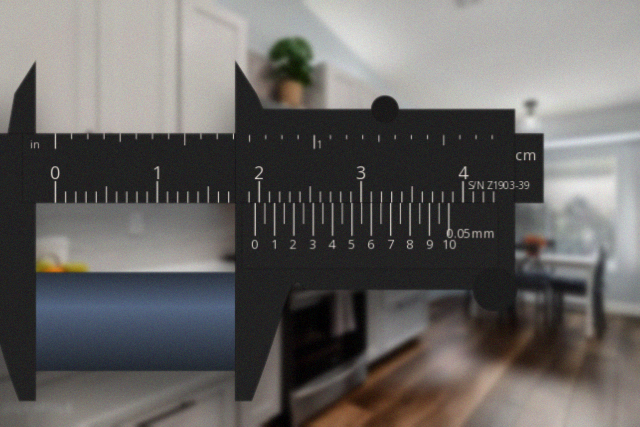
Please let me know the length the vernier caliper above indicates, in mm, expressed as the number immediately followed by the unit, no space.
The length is 19.6mm
